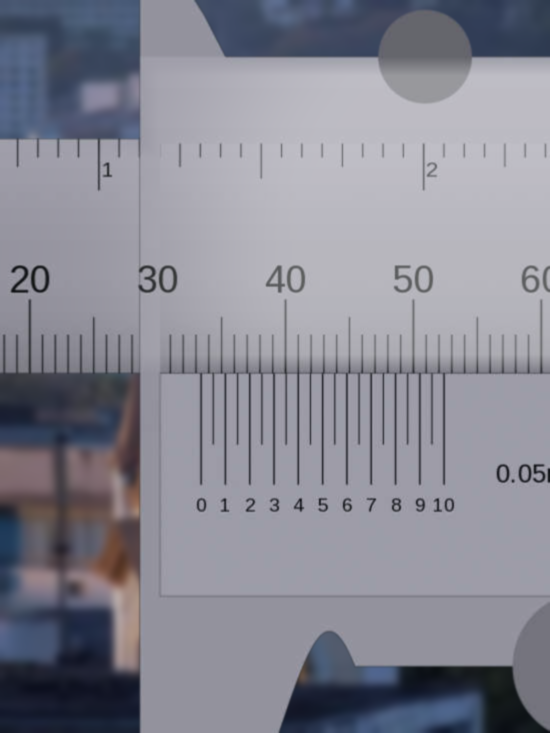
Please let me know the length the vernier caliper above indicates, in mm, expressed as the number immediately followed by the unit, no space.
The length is 33.4mm
